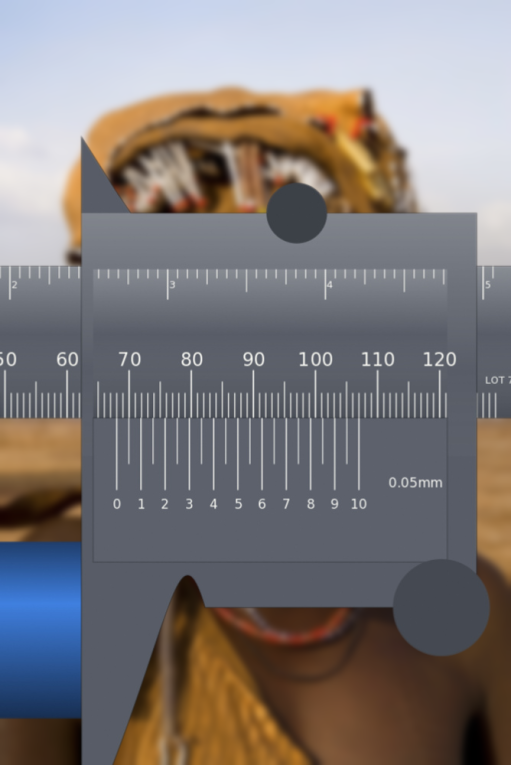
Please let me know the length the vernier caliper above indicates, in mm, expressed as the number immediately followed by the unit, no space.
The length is 68.0mm
